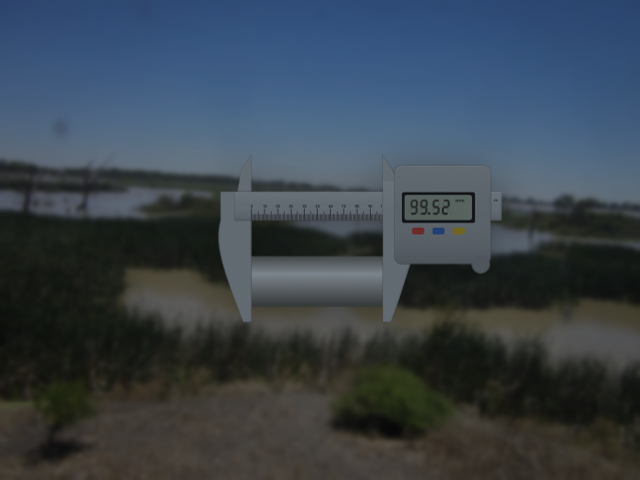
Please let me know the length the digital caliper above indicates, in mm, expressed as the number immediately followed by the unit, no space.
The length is 99.52mm
